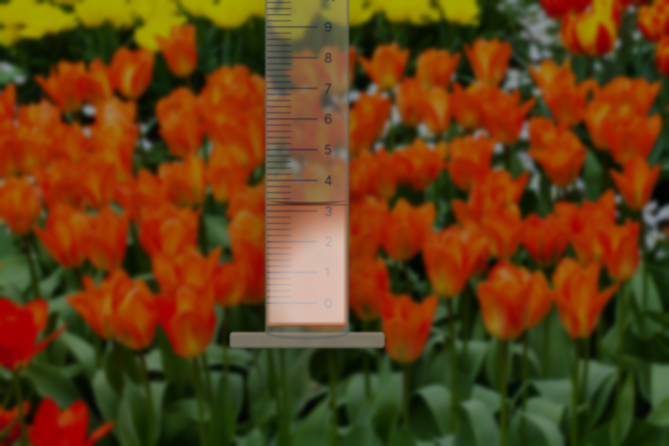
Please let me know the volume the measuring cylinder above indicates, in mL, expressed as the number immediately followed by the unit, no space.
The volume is 3.2mL
